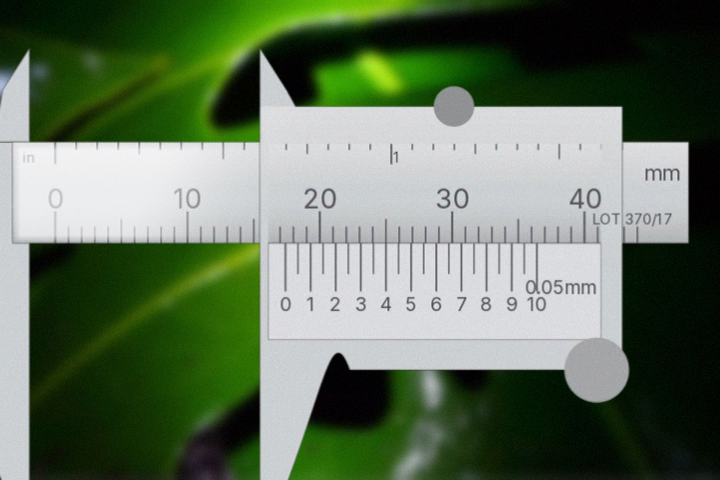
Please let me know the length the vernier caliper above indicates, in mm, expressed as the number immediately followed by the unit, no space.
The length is 17.4mm
